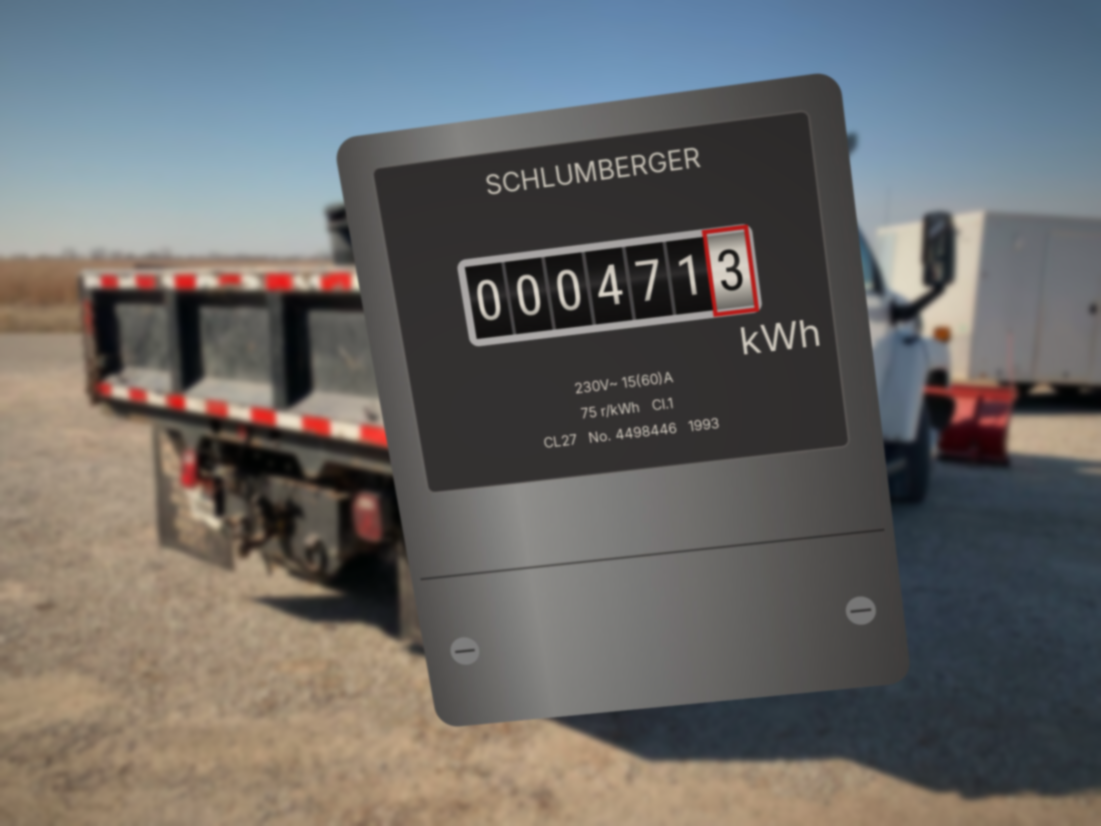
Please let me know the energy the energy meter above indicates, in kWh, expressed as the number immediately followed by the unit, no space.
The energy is 471.3kWh
